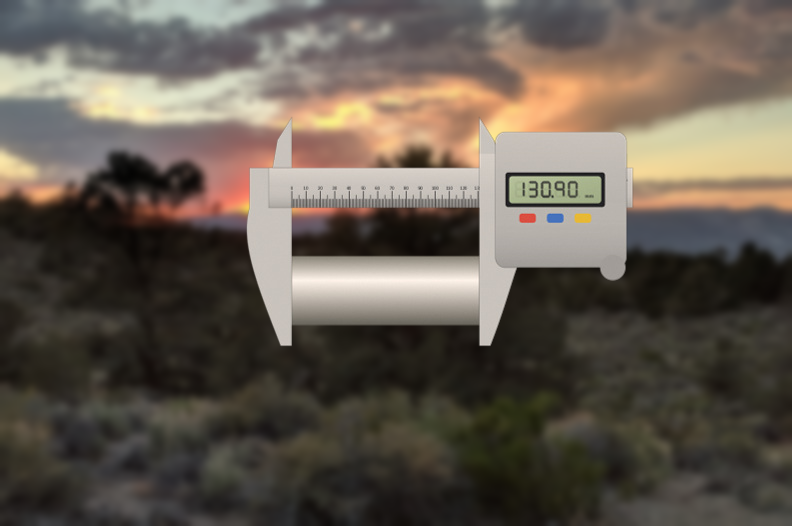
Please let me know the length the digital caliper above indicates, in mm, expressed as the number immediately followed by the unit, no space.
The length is 130.90mm
